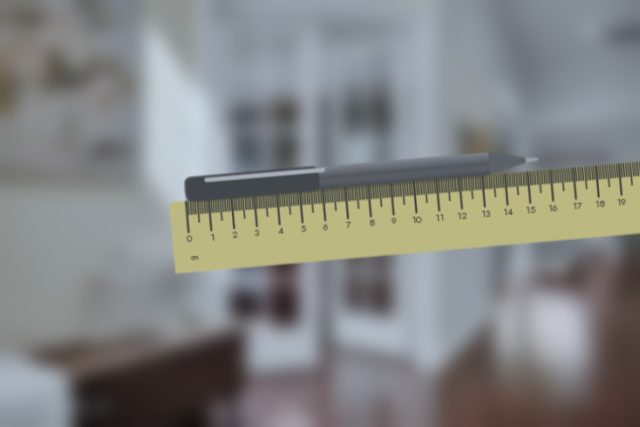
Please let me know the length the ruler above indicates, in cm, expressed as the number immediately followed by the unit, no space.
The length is 15.5cm
